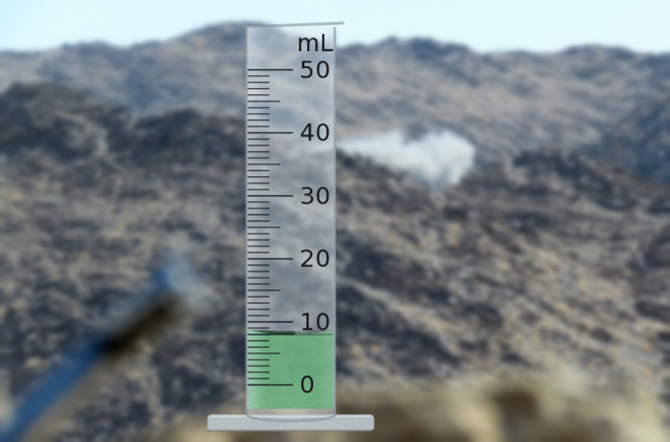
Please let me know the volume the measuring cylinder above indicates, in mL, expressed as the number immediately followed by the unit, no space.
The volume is 8mL
